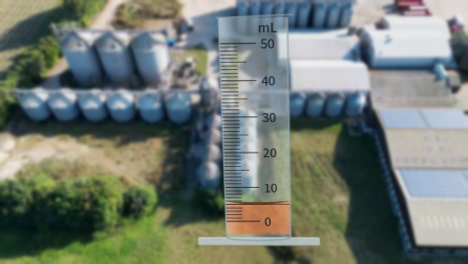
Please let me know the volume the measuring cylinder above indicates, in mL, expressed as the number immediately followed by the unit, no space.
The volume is 5mL
